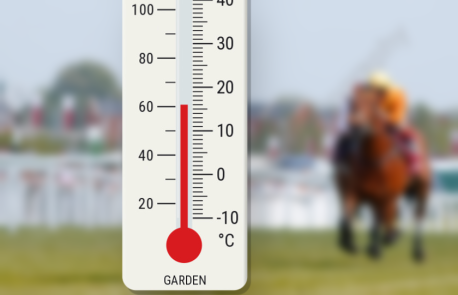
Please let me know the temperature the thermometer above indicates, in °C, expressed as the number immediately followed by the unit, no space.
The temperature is 16°C
